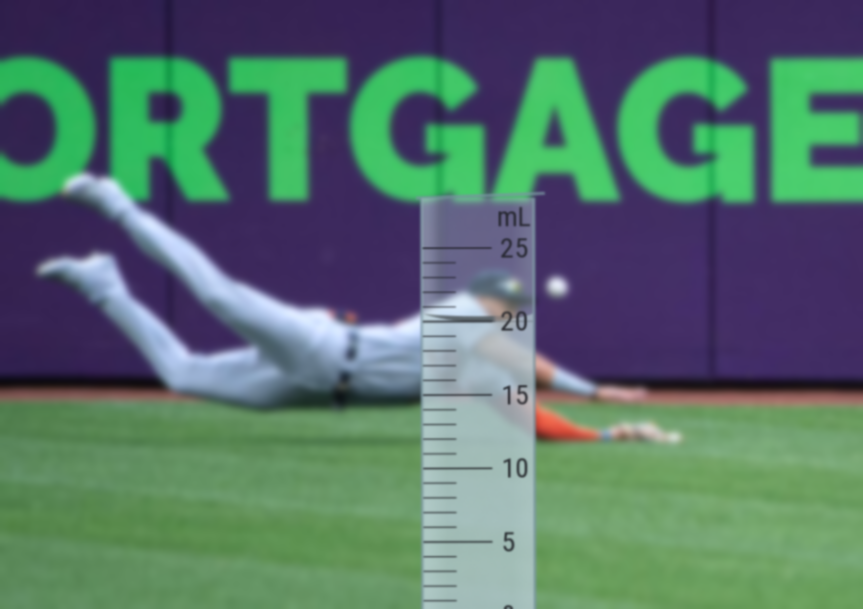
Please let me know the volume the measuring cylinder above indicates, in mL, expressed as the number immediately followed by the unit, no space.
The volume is 20mL
